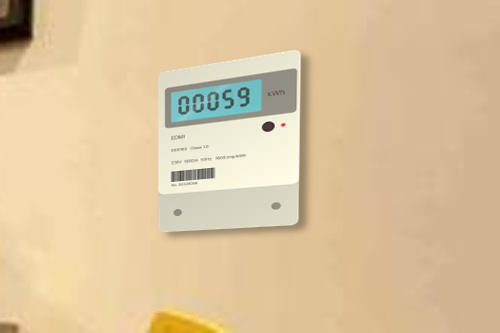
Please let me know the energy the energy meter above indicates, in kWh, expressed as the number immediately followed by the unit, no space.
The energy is 59kWh
